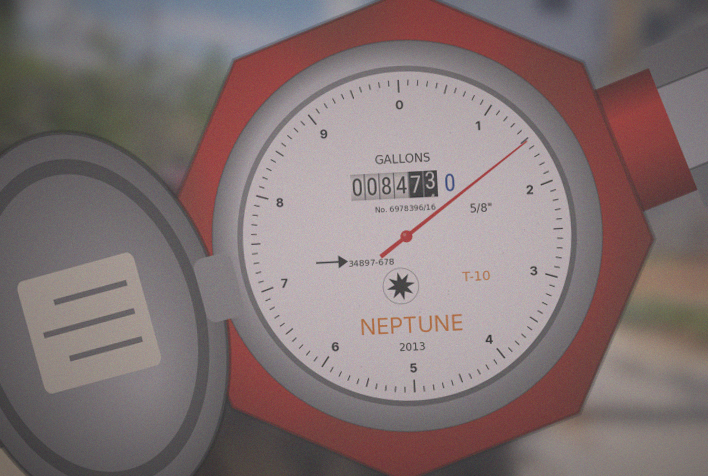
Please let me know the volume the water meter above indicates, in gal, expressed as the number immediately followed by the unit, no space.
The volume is 84731.5gal
